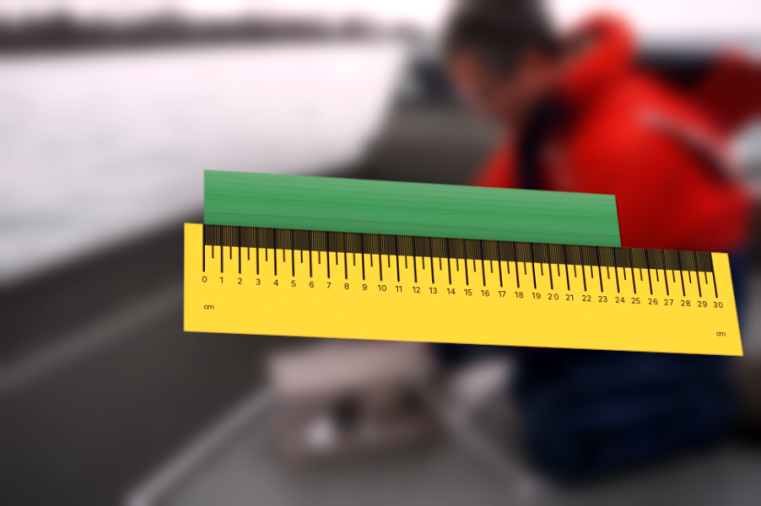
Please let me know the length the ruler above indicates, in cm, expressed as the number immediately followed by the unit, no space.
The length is 24.5cm
